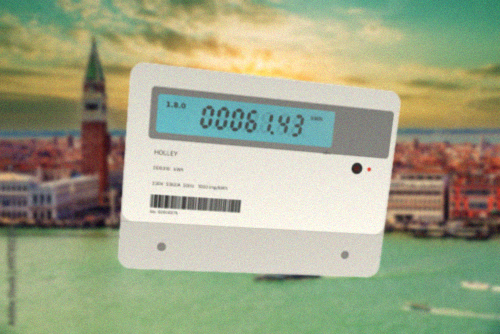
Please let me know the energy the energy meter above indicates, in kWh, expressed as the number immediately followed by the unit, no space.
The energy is 61.43kWh
